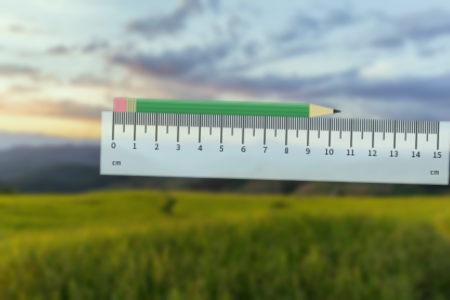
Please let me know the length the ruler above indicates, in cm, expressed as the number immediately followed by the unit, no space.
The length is 10.5cm
